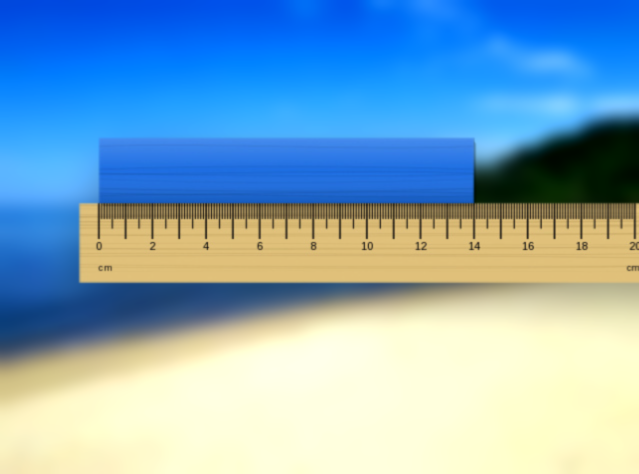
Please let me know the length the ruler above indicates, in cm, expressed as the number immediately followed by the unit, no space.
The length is 14cm
